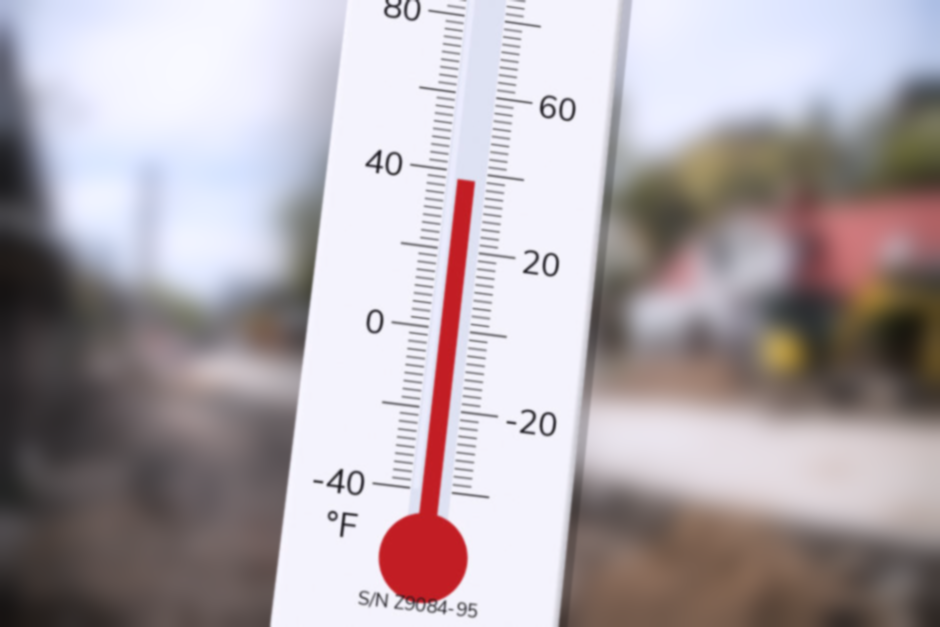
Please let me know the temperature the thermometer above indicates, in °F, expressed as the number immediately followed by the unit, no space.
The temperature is 38°F
